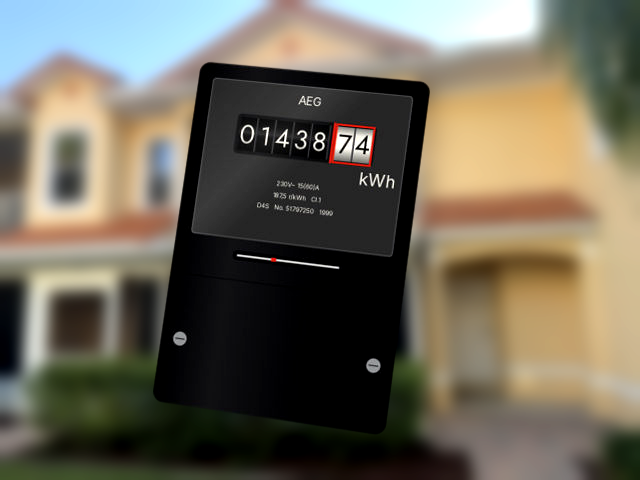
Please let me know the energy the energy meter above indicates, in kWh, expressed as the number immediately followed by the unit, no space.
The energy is 1438.74kWh
